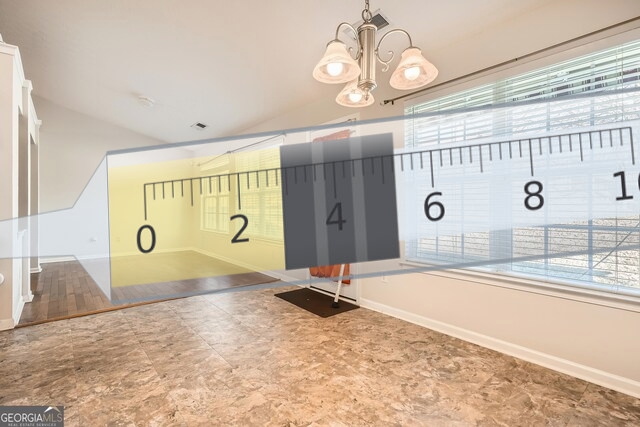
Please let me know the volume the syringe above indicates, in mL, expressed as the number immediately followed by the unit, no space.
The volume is 2.9mL
